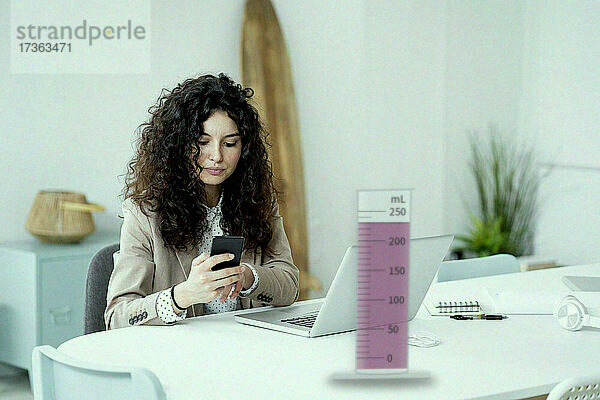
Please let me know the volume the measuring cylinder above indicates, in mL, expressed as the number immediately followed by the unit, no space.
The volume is 230mL
